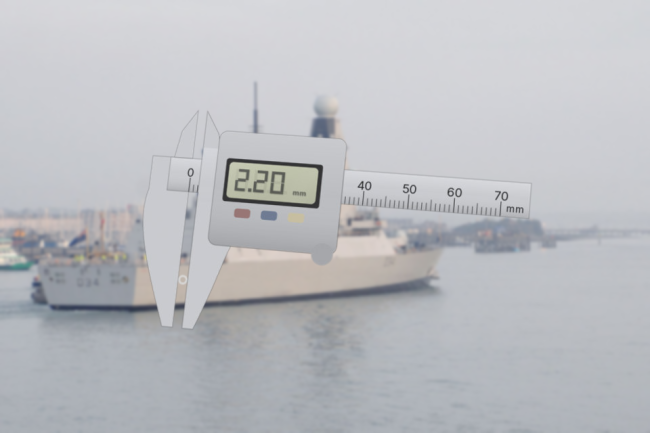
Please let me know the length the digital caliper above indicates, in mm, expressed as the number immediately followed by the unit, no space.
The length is 2.20mm
